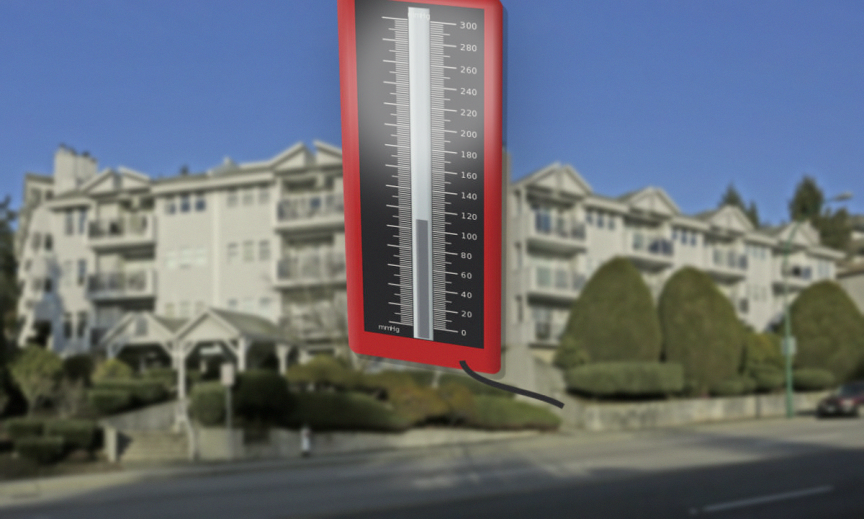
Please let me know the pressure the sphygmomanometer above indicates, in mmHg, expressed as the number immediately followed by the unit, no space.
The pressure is 110mmHg
